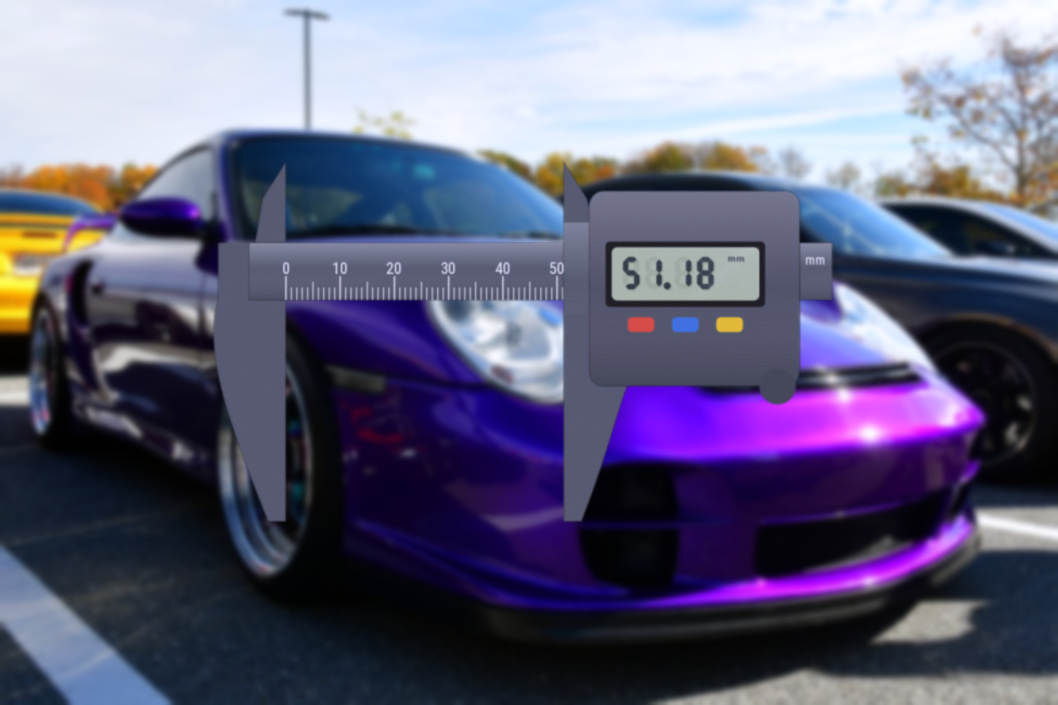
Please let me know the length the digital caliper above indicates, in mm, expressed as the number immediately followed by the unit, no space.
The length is 51.18mm
